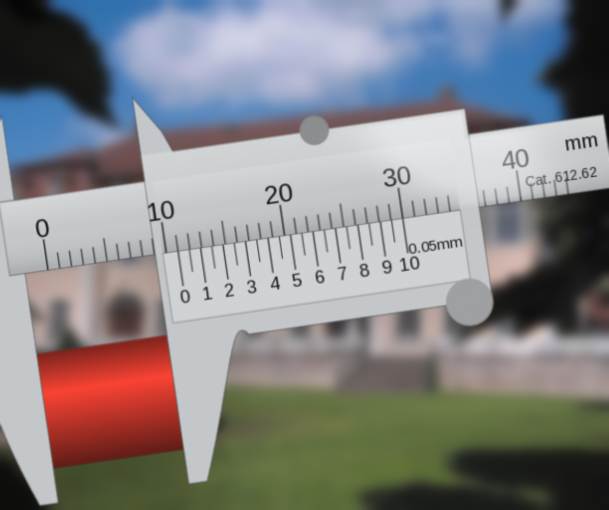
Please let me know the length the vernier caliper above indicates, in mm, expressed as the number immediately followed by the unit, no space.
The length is 11.0mm
